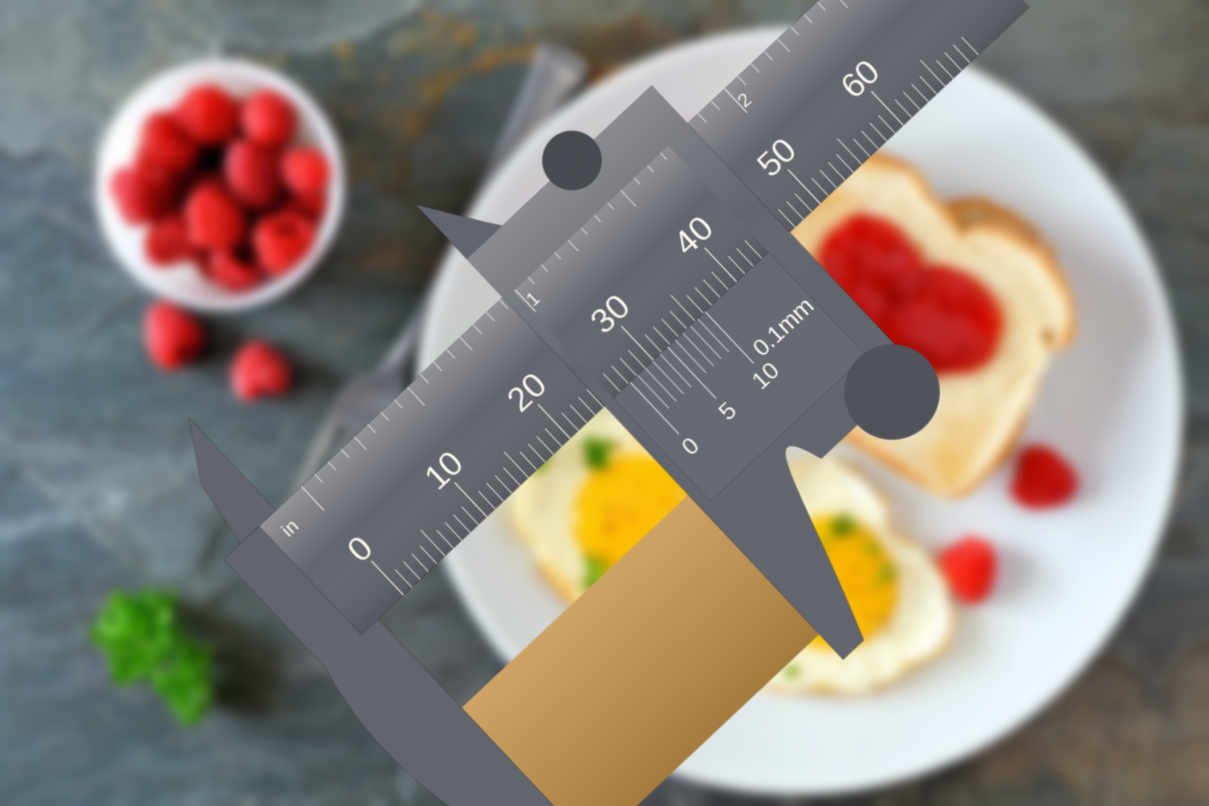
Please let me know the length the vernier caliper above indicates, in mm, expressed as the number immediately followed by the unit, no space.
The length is 27.2mm
